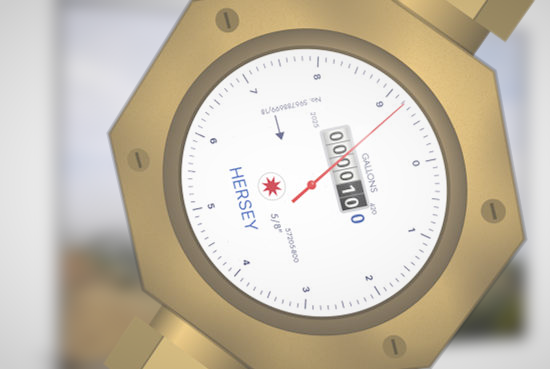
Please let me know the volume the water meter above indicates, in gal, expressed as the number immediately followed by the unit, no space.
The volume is 99.2gal
